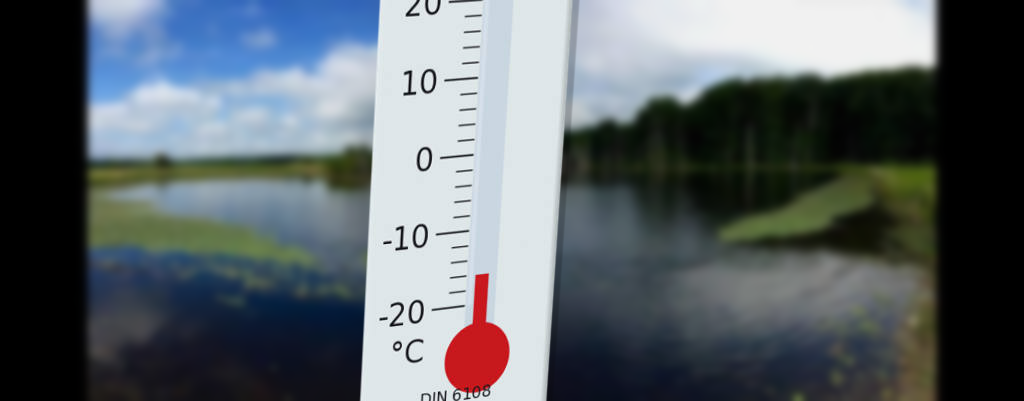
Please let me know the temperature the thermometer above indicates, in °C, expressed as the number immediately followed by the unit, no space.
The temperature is -16°C
